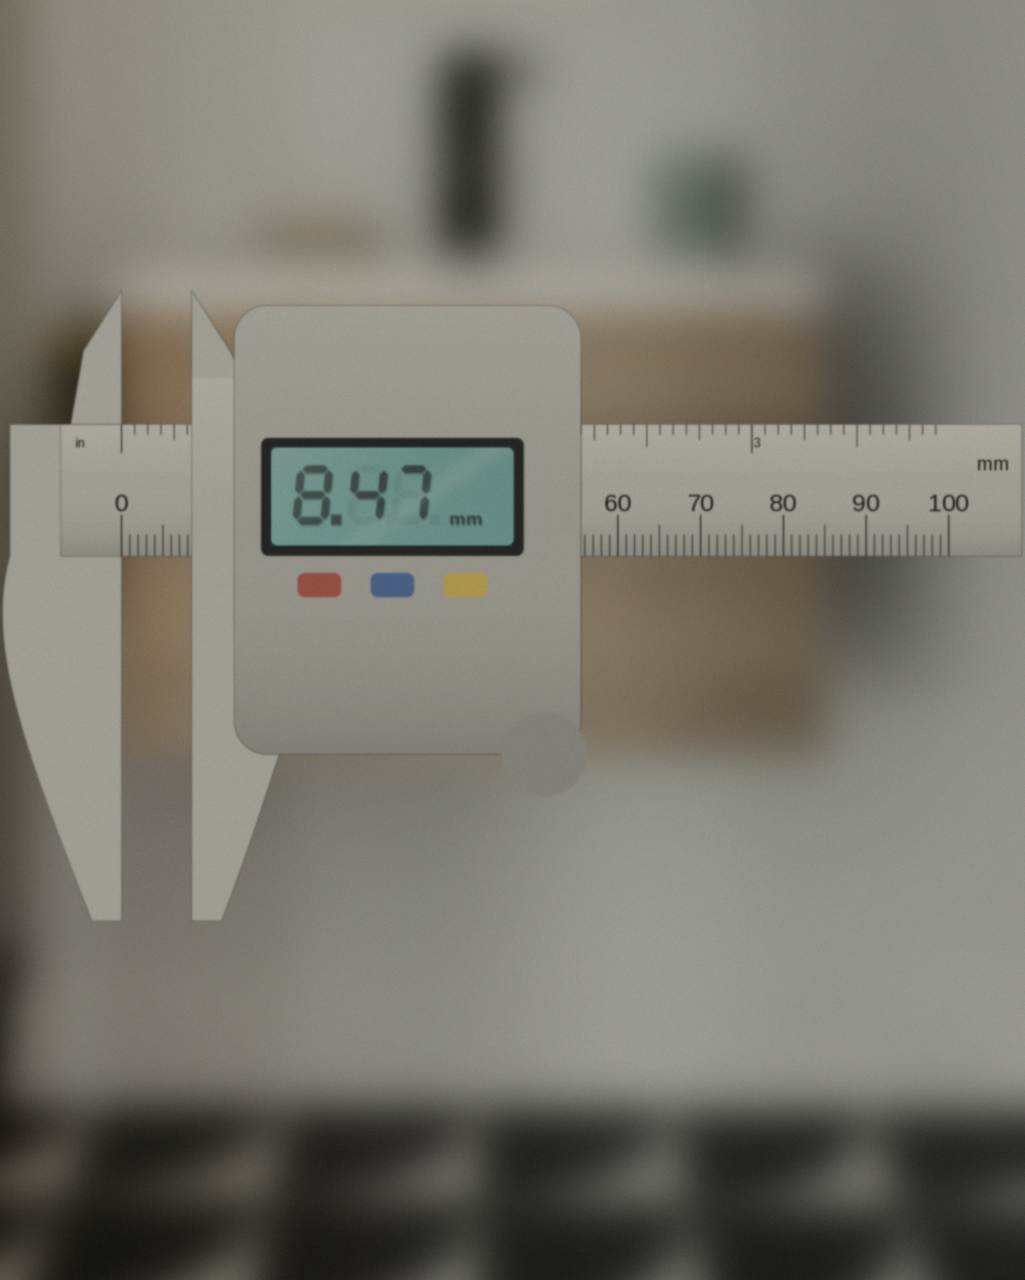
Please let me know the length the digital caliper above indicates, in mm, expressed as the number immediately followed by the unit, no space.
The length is 8.47mm
